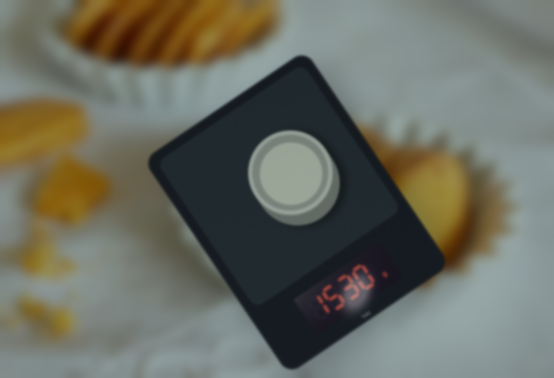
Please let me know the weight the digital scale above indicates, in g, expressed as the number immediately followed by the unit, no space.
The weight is 1530g
